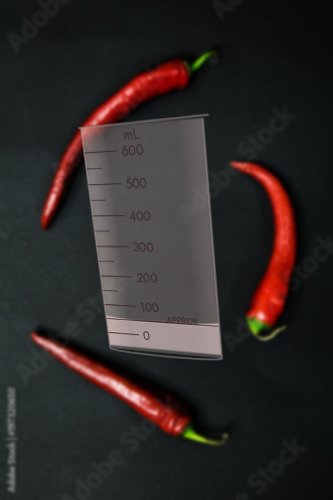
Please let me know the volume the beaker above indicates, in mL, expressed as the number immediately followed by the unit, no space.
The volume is 50mL
